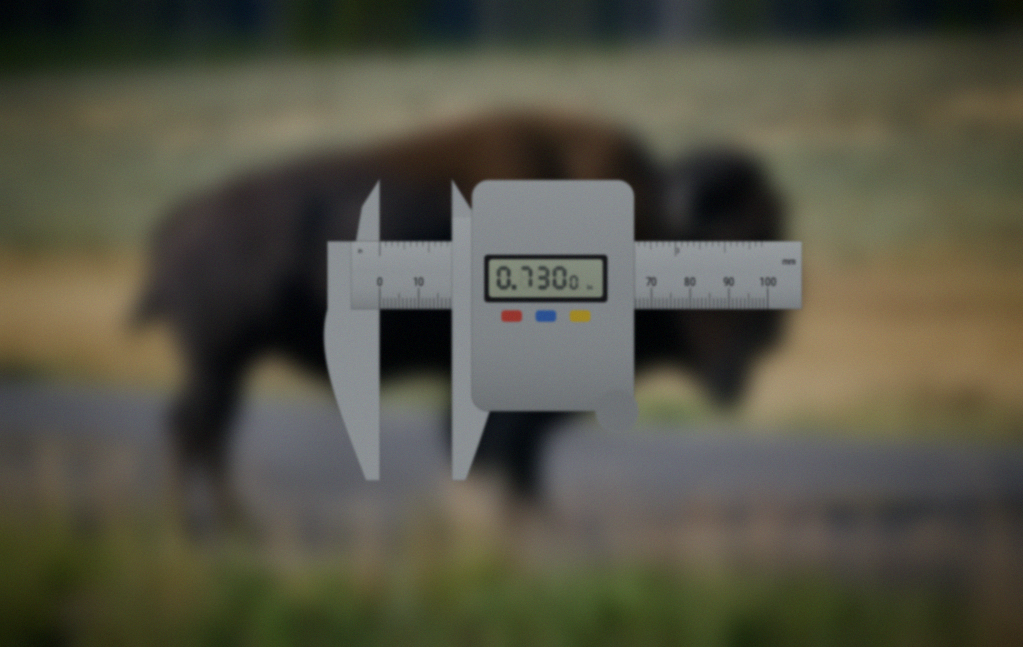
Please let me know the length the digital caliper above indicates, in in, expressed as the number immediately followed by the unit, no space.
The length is 0.7300in
